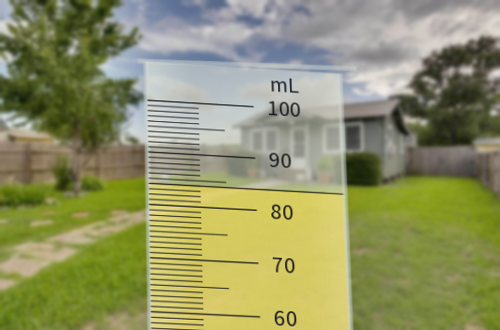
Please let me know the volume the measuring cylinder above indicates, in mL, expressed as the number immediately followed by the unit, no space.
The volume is 84mL
